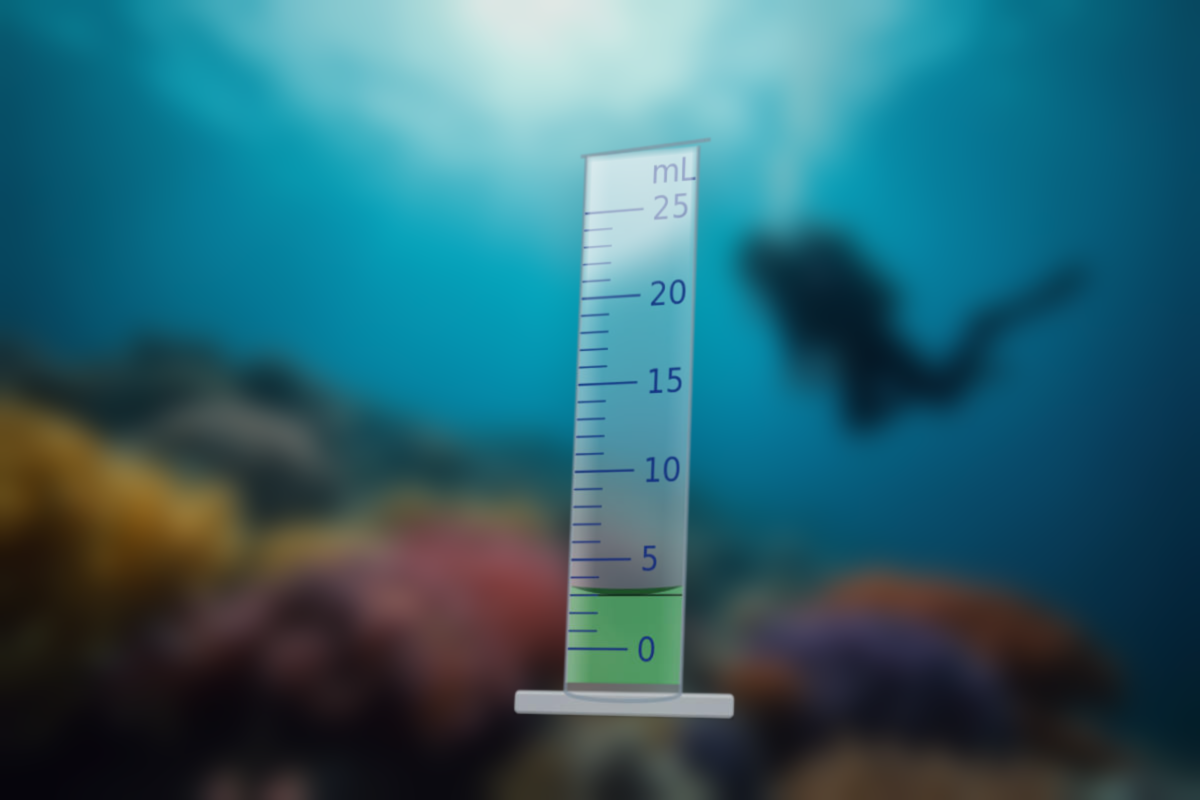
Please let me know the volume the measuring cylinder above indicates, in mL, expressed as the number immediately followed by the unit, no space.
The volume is 3mL
